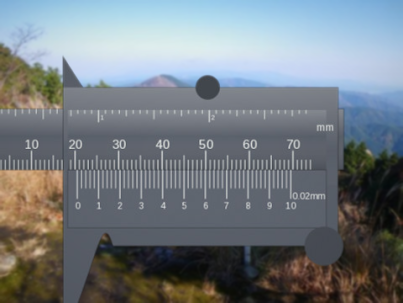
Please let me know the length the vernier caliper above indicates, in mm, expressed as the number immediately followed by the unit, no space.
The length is 20.5mm
